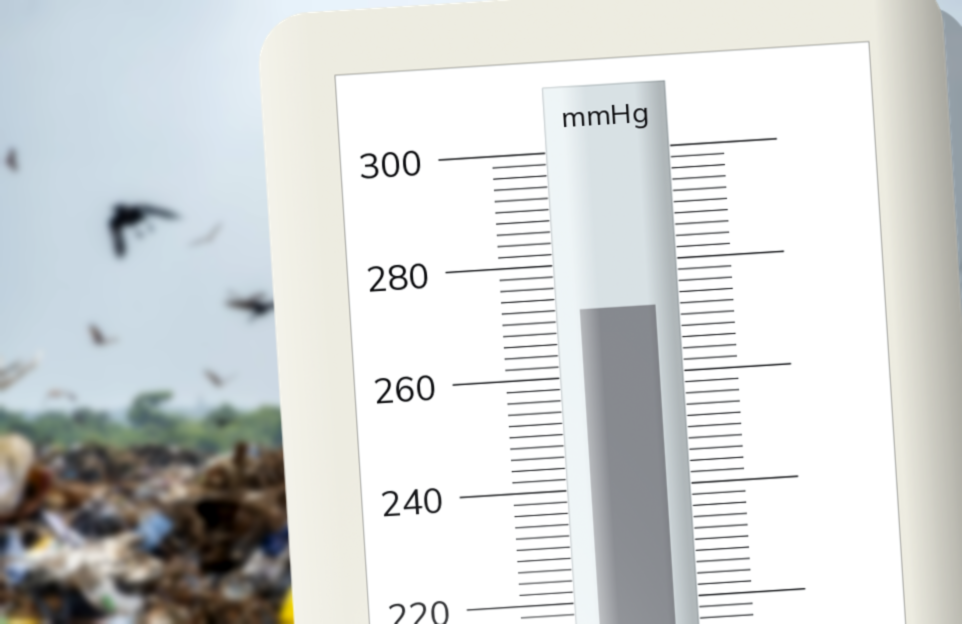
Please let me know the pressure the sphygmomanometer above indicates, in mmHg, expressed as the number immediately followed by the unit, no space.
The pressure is 272mmHg
